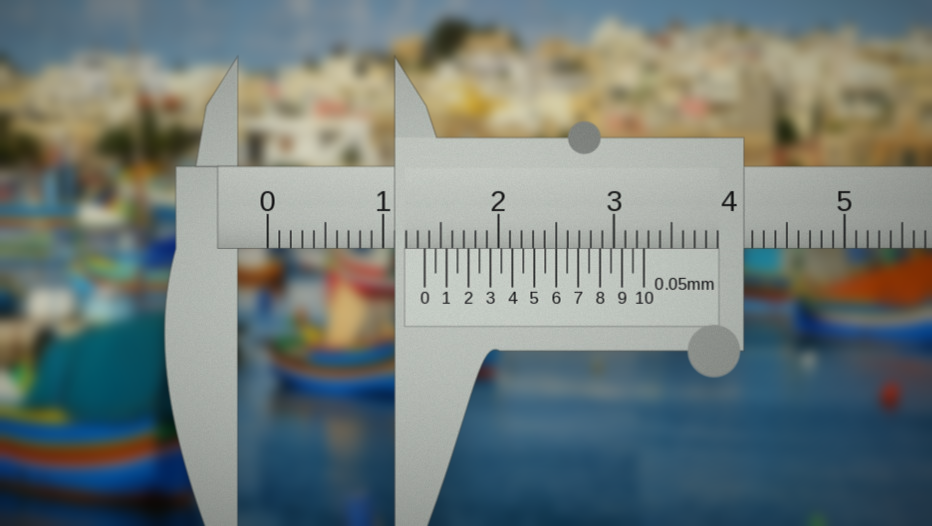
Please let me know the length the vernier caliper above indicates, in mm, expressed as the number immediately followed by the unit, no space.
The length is 13.6mm
